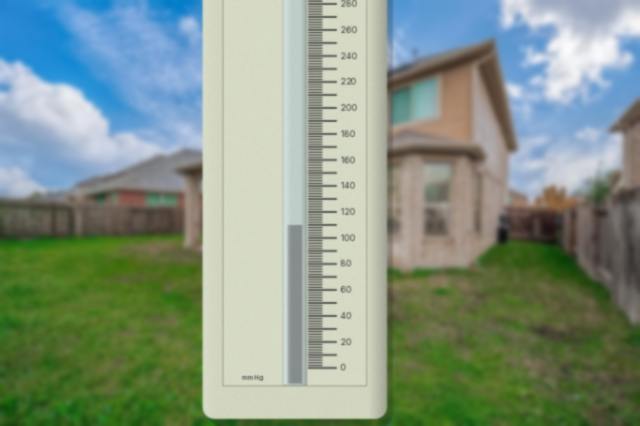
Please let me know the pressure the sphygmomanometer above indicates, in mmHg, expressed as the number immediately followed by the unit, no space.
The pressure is 110mmHg
